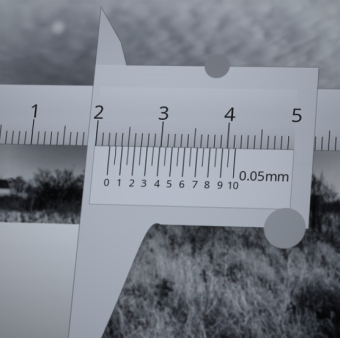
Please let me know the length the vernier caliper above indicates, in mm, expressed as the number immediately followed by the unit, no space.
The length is 22.2mm
